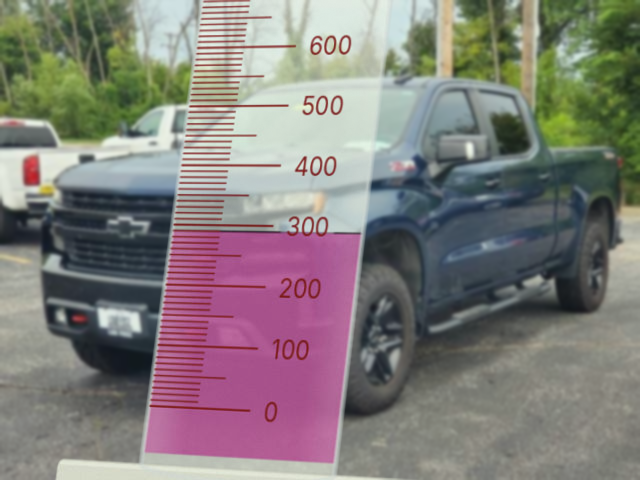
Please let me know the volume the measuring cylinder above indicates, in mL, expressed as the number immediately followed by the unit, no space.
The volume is 290mL
